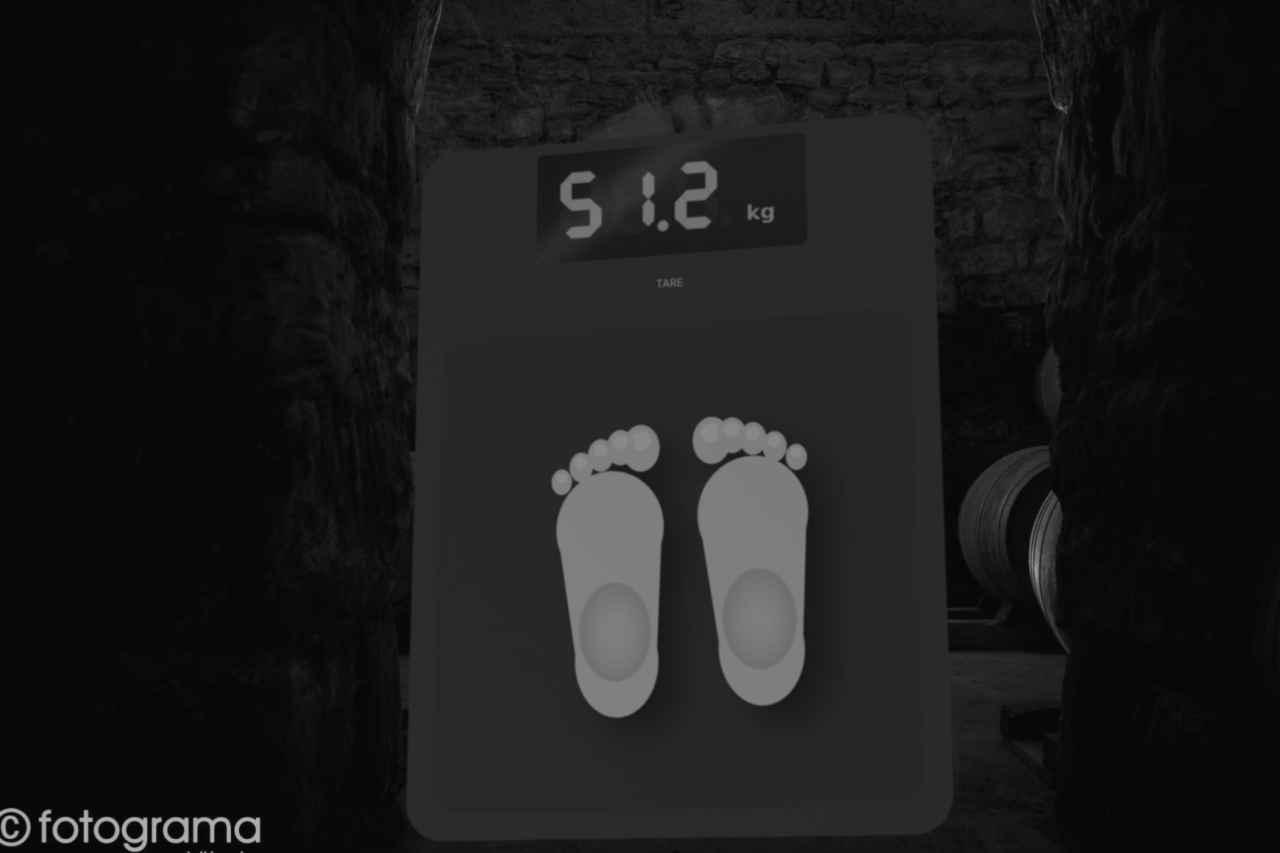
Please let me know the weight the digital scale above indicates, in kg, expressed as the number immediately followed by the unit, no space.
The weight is 51.2kg
